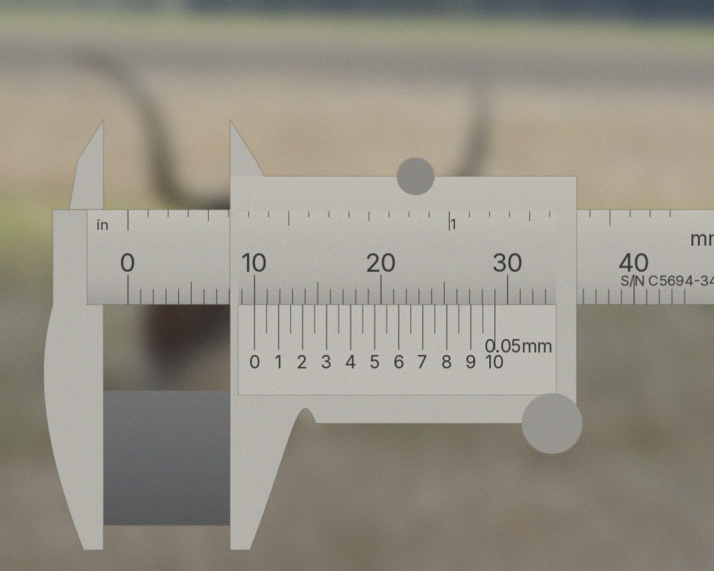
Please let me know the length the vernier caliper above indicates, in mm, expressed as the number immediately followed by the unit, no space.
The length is 10.0mm
